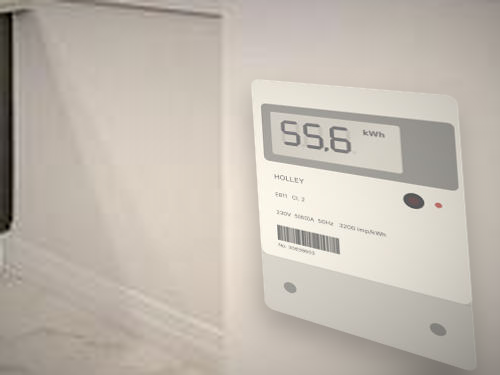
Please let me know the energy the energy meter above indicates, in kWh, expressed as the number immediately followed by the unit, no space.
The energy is 55.6kWh
